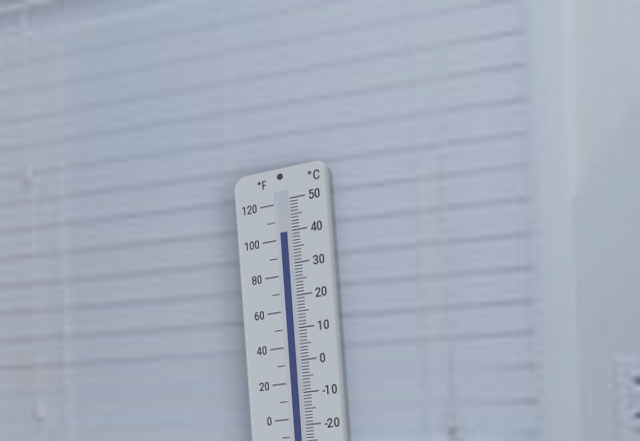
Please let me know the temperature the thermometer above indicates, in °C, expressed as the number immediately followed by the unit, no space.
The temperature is 40°C
